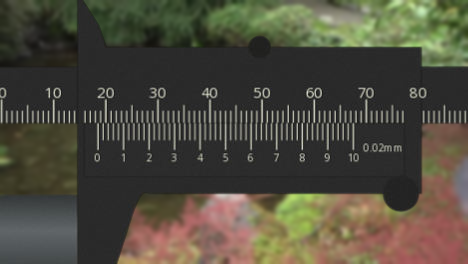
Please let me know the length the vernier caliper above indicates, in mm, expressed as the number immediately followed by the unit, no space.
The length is 18.5mm
